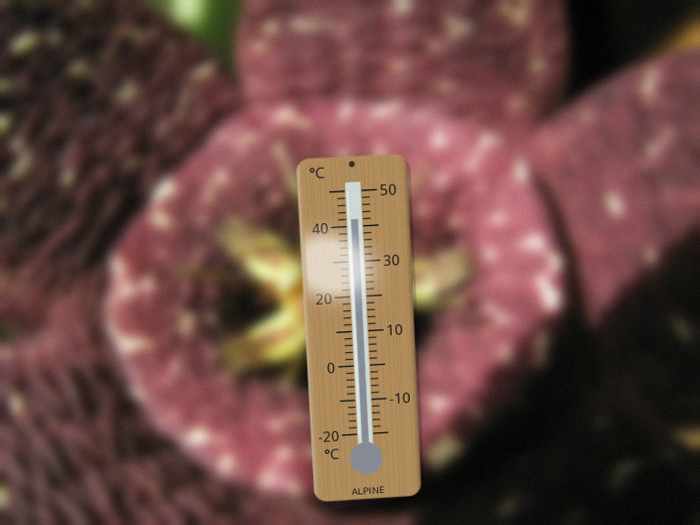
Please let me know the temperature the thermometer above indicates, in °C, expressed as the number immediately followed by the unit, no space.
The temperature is 42°C
